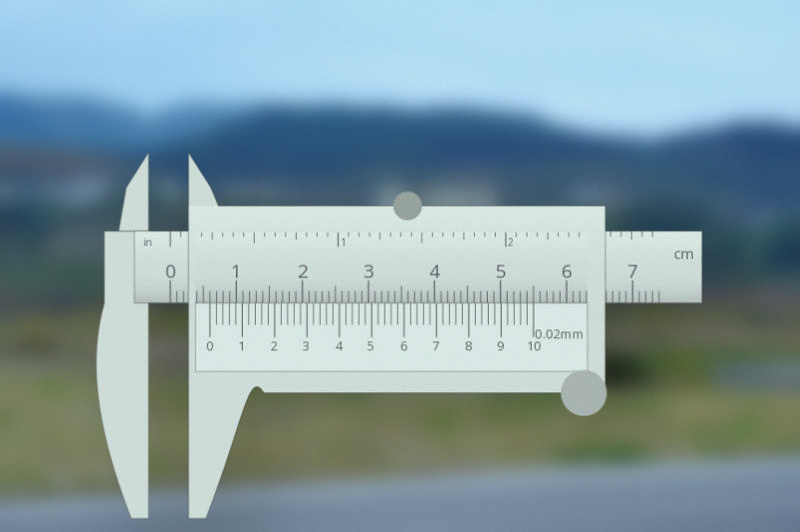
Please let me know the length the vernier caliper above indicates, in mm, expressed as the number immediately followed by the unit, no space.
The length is 6.0mm
